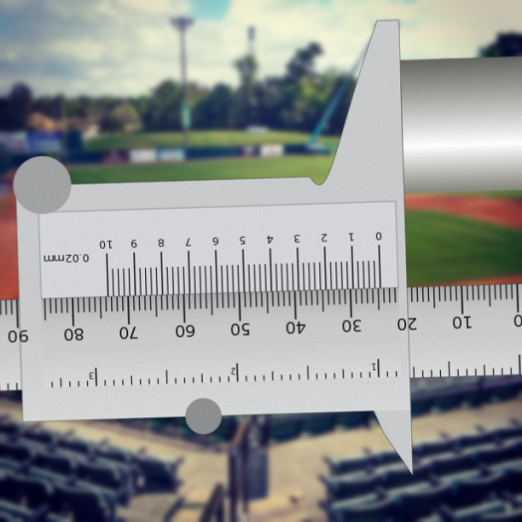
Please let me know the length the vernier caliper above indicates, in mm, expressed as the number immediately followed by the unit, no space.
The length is 24.6mm
